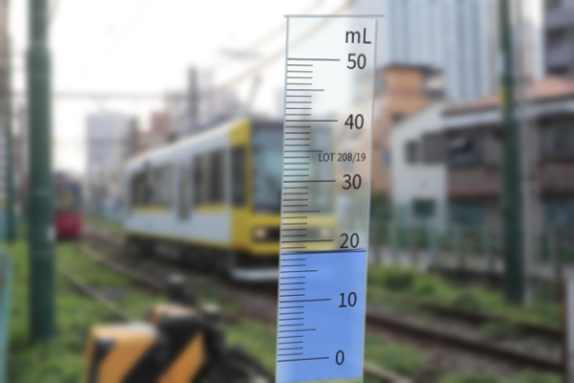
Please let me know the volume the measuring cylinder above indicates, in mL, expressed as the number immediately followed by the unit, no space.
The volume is 18mL
